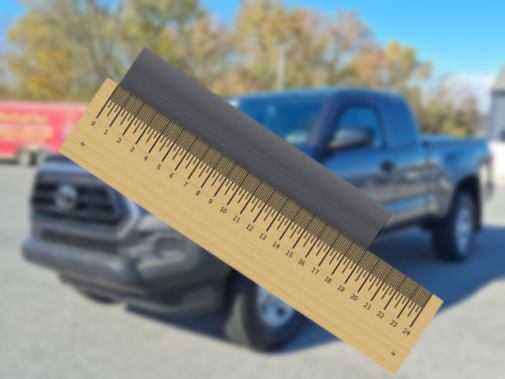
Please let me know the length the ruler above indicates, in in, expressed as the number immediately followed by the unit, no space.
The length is 19in
